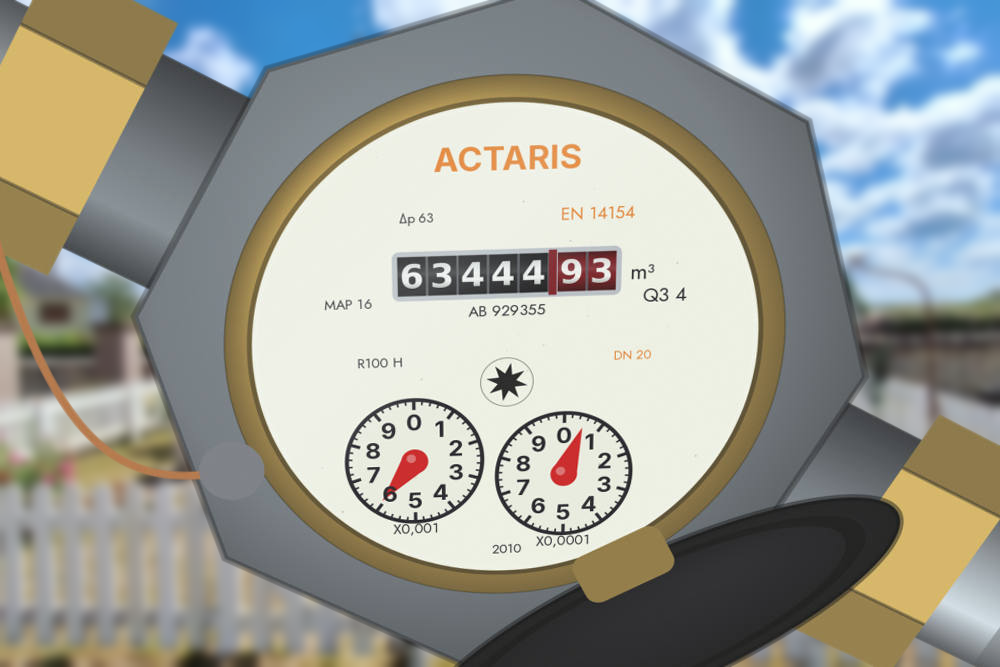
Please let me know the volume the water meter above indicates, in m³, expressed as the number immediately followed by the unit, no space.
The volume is 63444.9360m³
